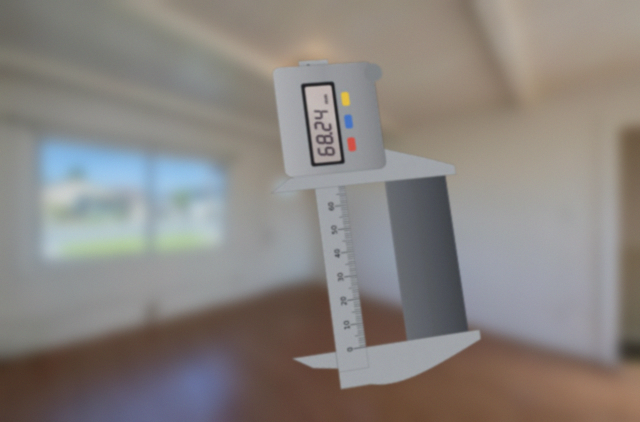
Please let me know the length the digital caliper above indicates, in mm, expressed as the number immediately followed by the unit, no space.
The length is 68.24mm
